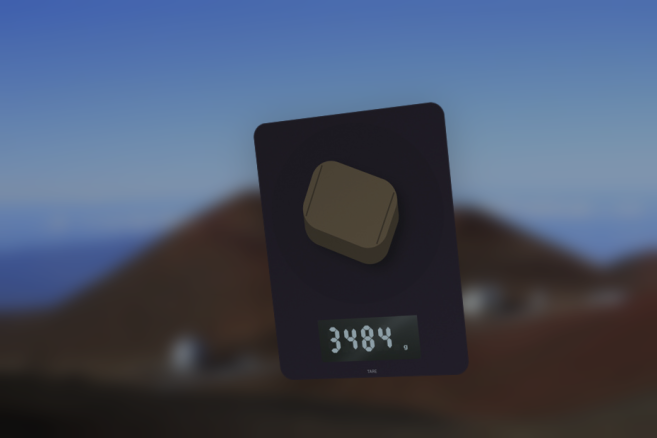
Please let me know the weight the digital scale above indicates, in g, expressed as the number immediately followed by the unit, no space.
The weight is 3484g
